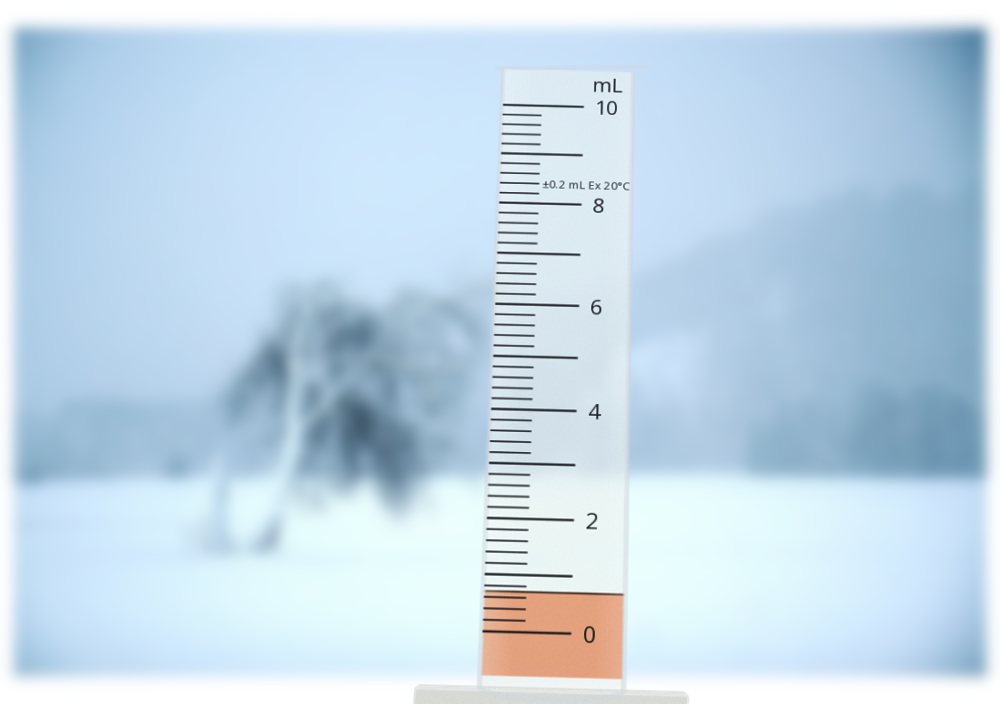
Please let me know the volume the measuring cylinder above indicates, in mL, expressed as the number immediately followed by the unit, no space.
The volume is 0.7mL
